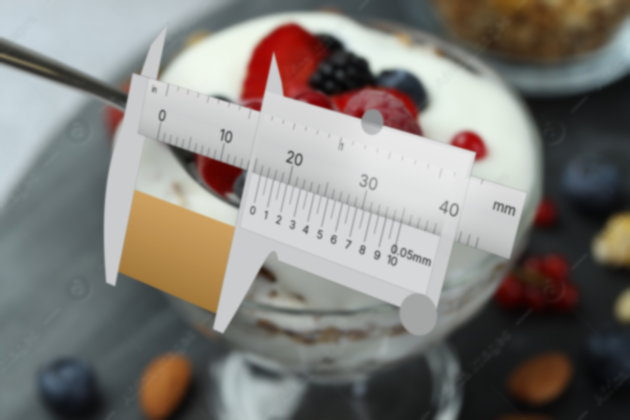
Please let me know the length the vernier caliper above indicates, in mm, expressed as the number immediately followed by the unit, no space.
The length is 16.0mm
